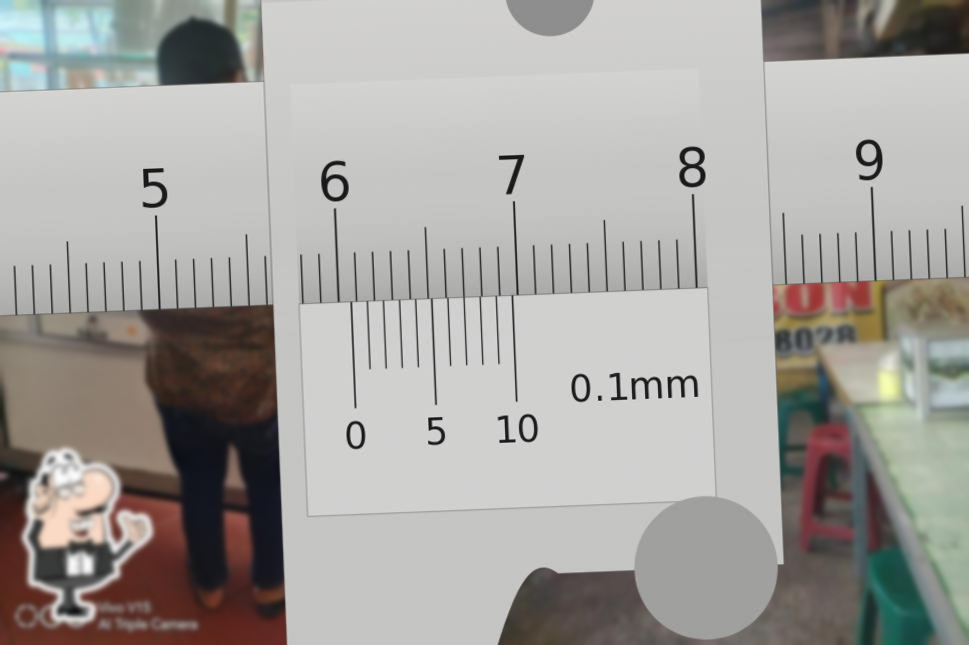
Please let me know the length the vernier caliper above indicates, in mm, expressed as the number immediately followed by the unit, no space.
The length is 60.7mm
